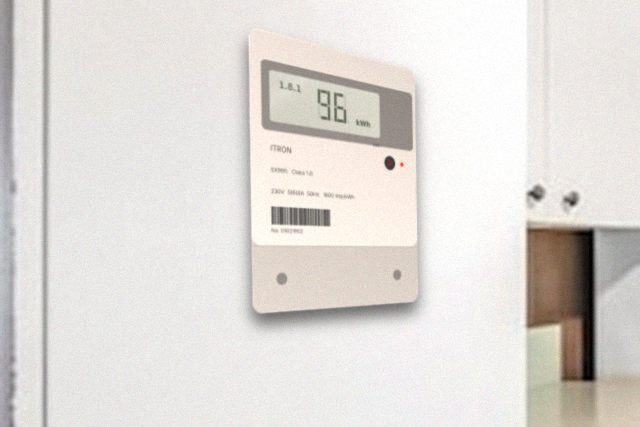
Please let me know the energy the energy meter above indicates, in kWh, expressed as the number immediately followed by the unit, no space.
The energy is 96kWh
